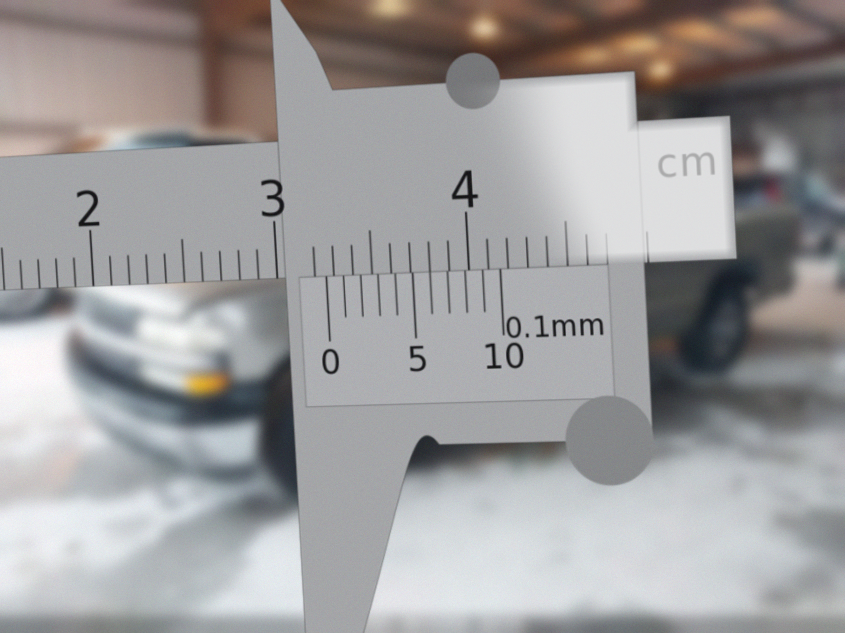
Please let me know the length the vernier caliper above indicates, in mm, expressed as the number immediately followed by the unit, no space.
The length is 32.6mm
